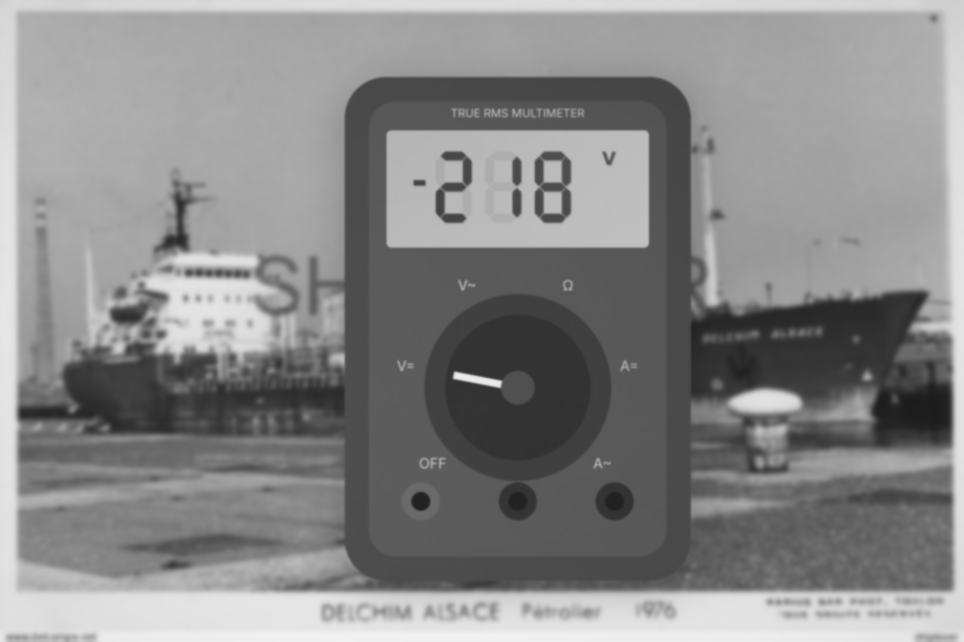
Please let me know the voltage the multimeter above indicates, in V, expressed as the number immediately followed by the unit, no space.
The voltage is -218V
